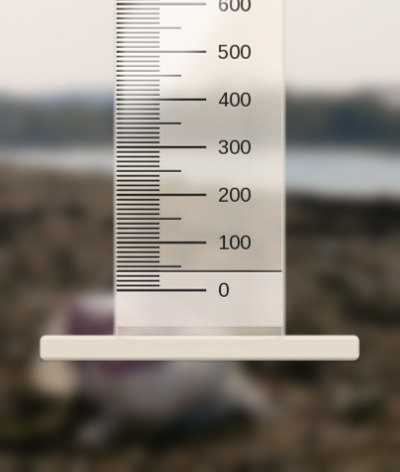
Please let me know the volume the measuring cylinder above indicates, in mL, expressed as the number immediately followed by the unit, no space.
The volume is 40mL
